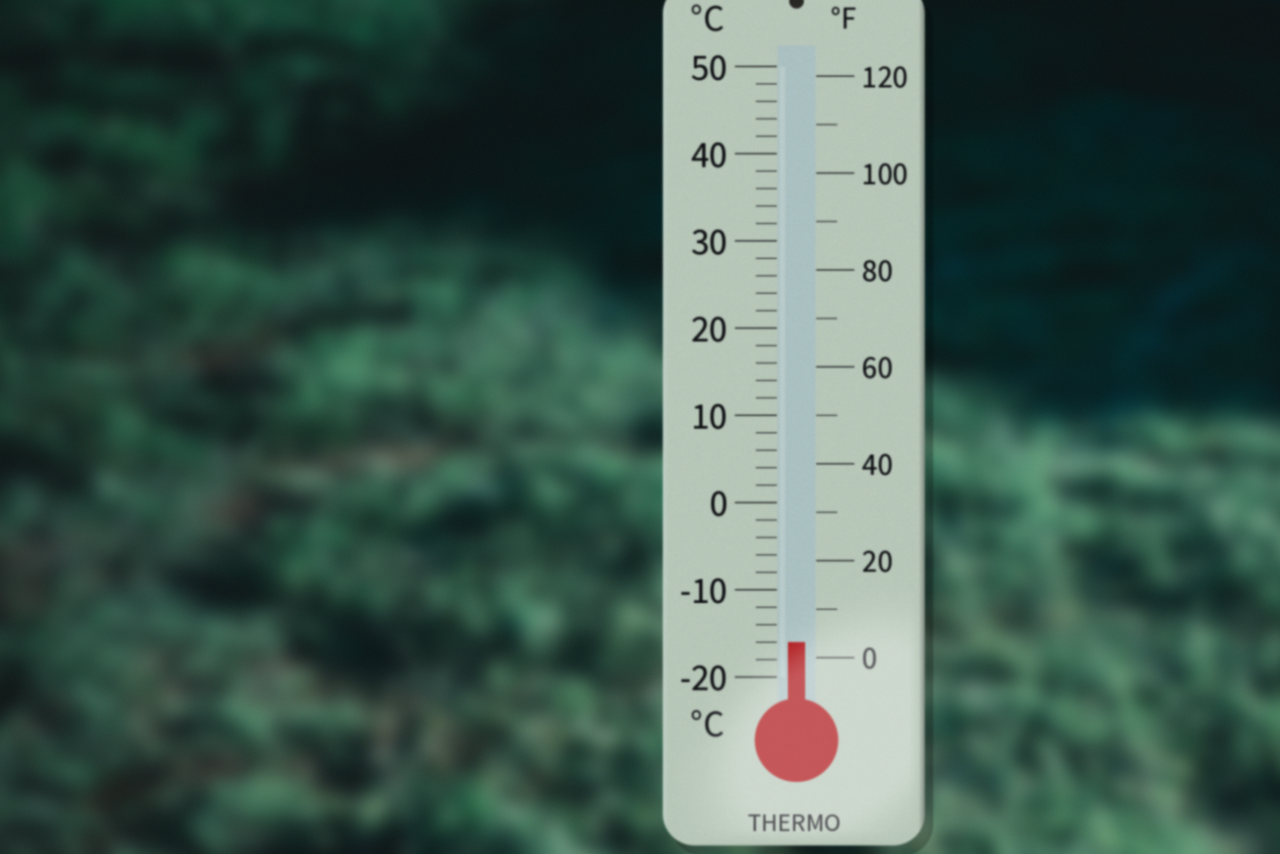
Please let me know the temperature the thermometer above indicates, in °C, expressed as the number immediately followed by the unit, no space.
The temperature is -16°C
